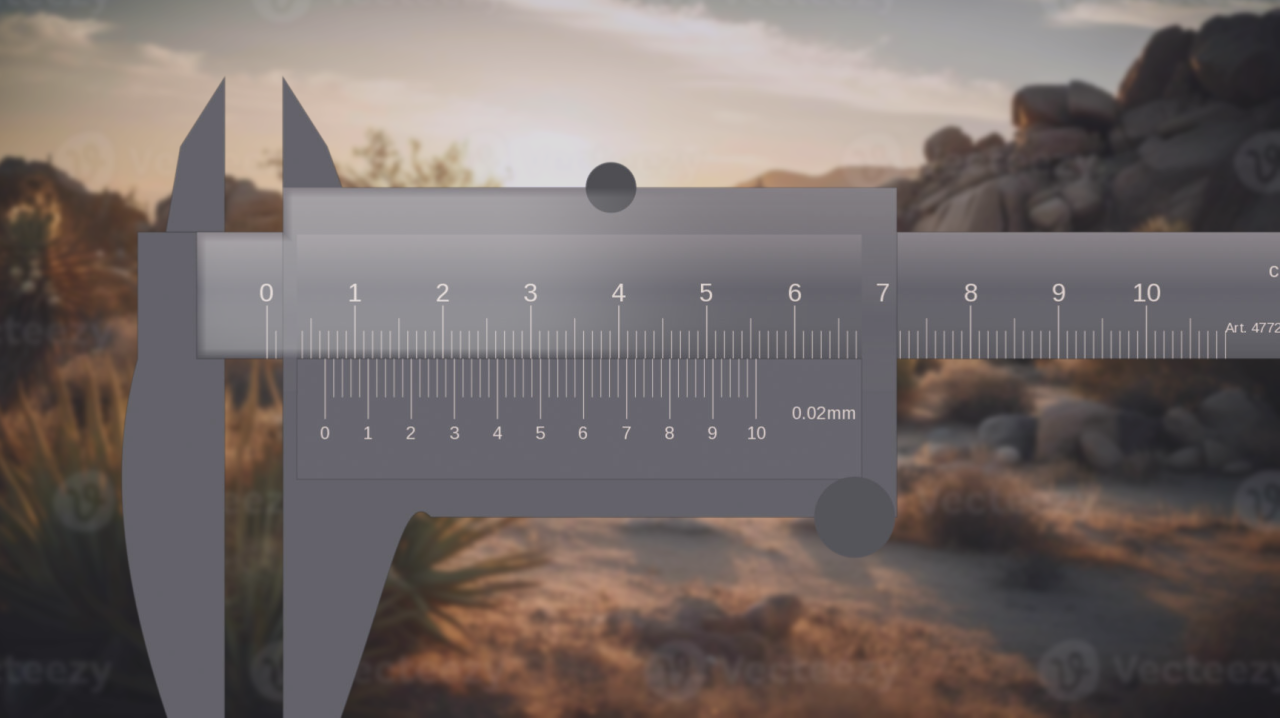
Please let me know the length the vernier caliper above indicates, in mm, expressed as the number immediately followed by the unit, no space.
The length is 6.6mm
